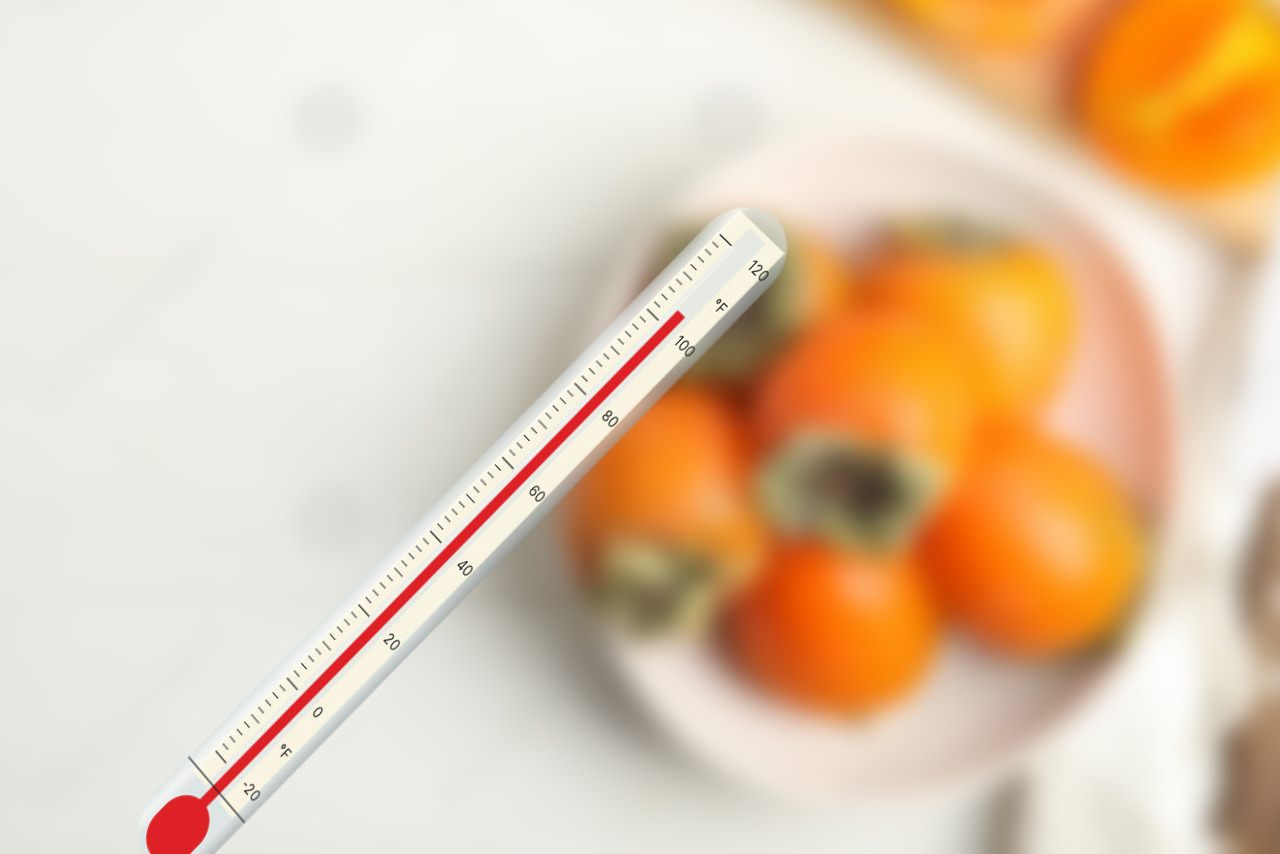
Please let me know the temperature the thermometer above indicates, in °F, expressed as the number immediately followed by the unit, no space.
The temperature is 104°F
